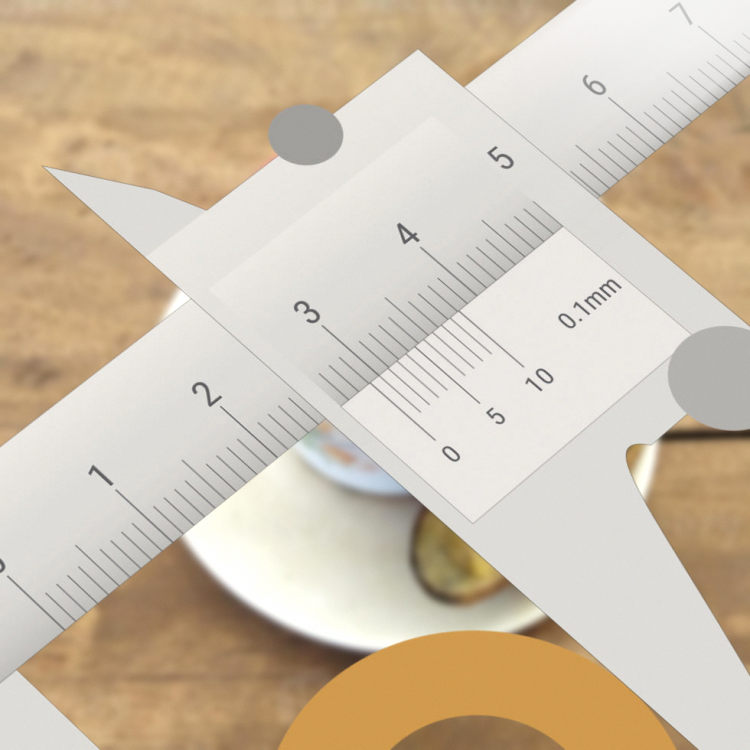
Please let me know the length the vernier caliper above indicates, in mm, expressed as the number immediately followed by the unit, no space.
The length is 29.1mm
